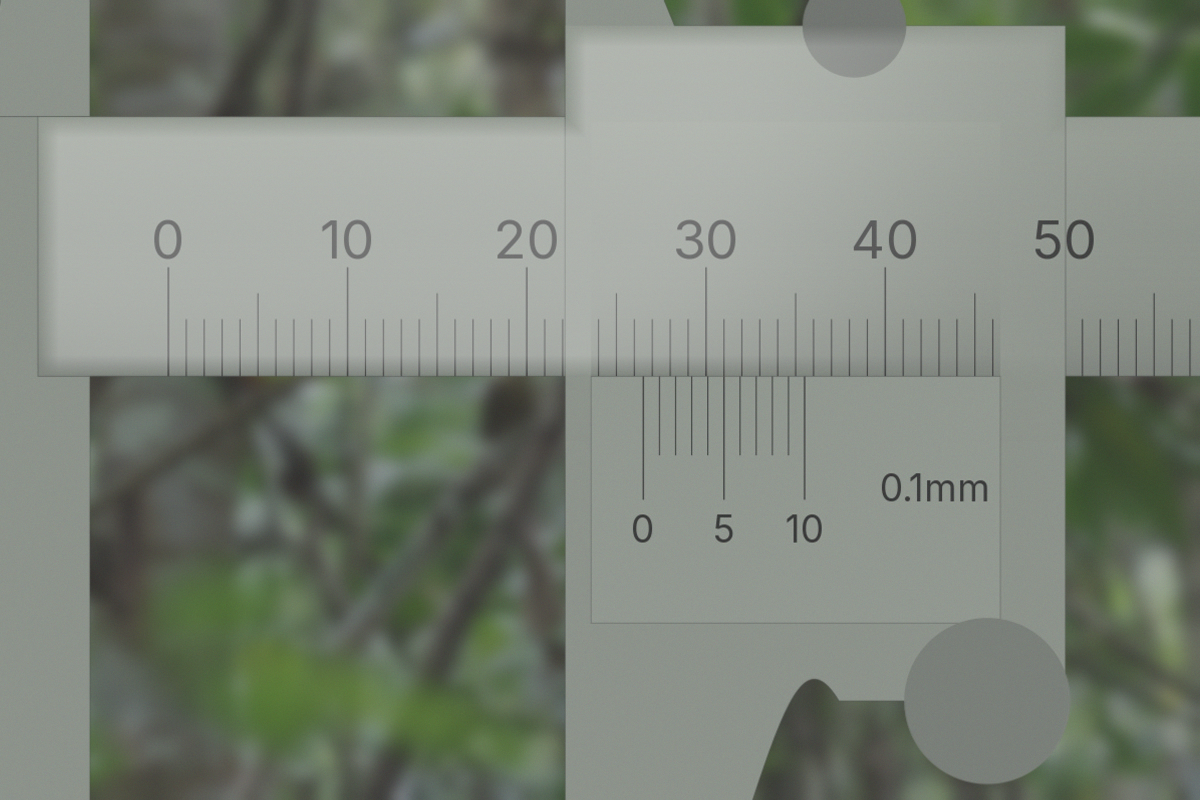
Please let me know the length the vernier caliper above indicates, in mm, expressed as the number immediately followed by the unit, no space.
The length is 26.5mm
